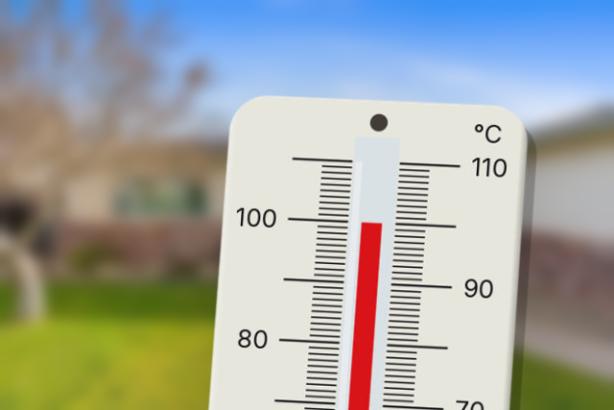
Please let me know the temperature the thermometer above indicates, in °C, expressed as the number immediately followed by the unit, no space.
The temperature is 100°C
